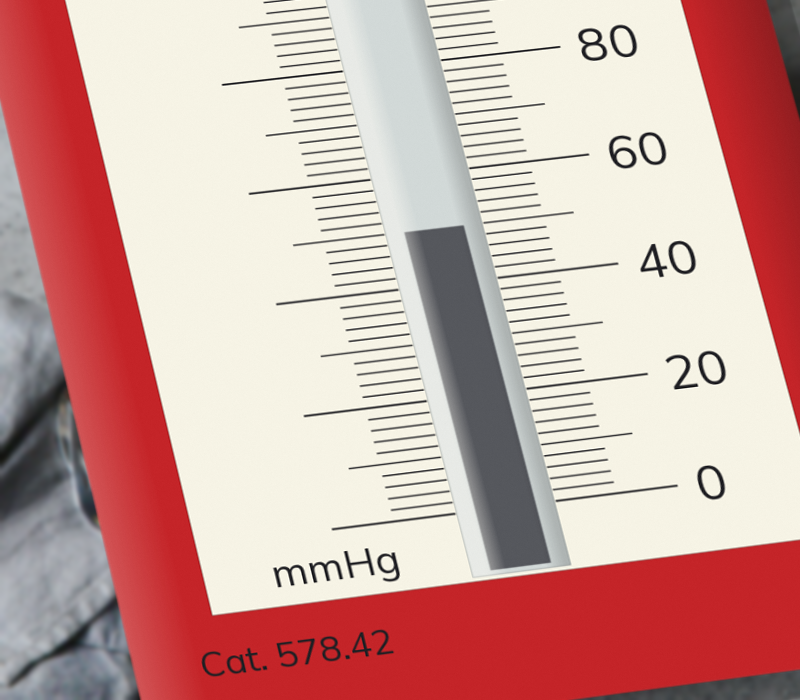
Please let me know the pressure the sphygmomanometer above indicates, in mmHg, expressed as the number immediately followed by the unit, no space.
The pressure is 50mmHg
